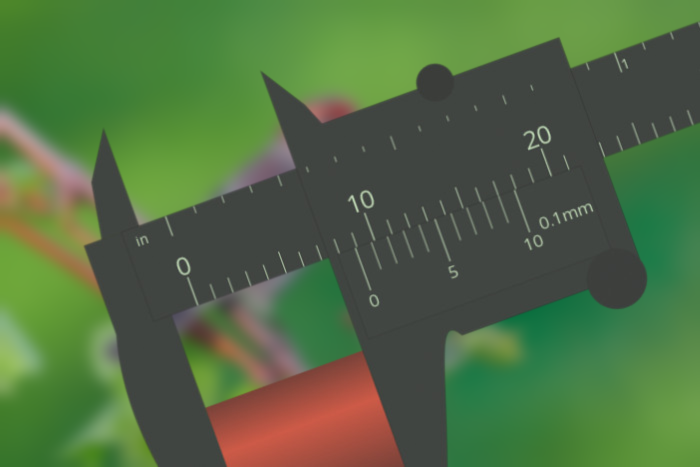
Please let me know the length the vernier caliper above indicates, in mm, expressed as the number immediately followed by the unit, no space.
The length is 8.9mm
